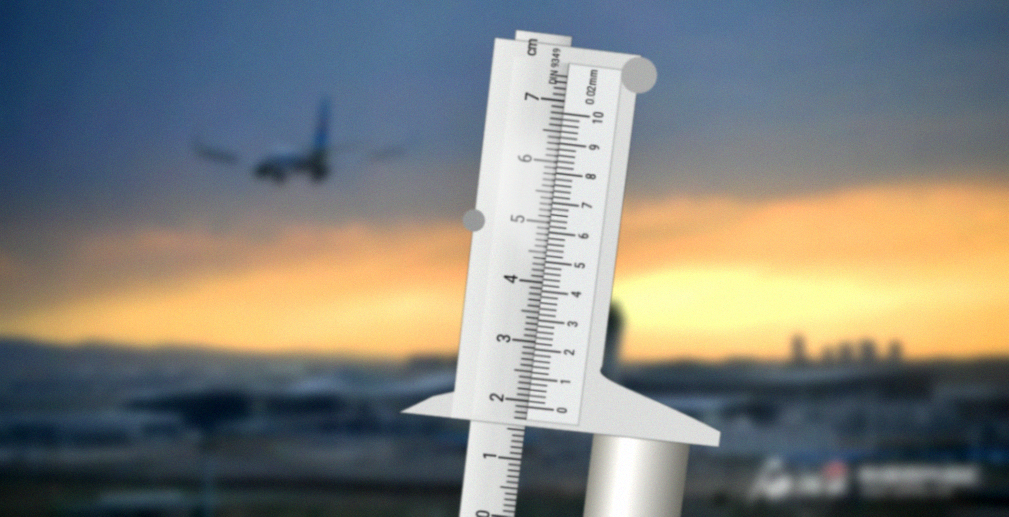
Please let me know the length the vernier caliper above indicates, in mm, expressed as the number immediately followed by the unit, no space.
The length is 19.0mm
